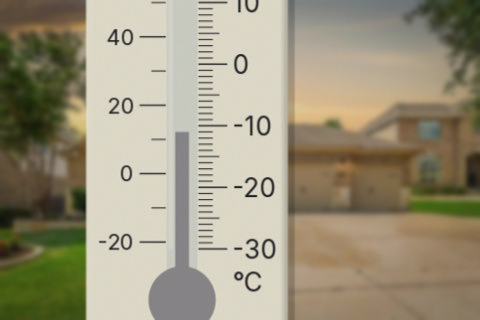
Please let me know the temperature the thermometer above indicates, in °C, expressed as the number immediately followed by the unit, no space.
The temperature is -11°C
